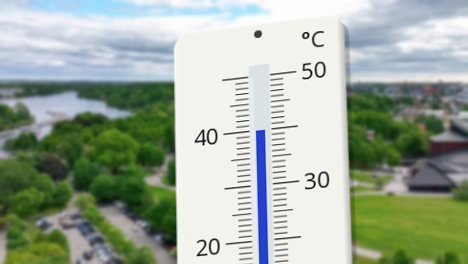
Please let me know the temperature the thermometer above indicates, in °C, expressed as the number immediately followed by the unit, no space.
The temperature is 40°C
